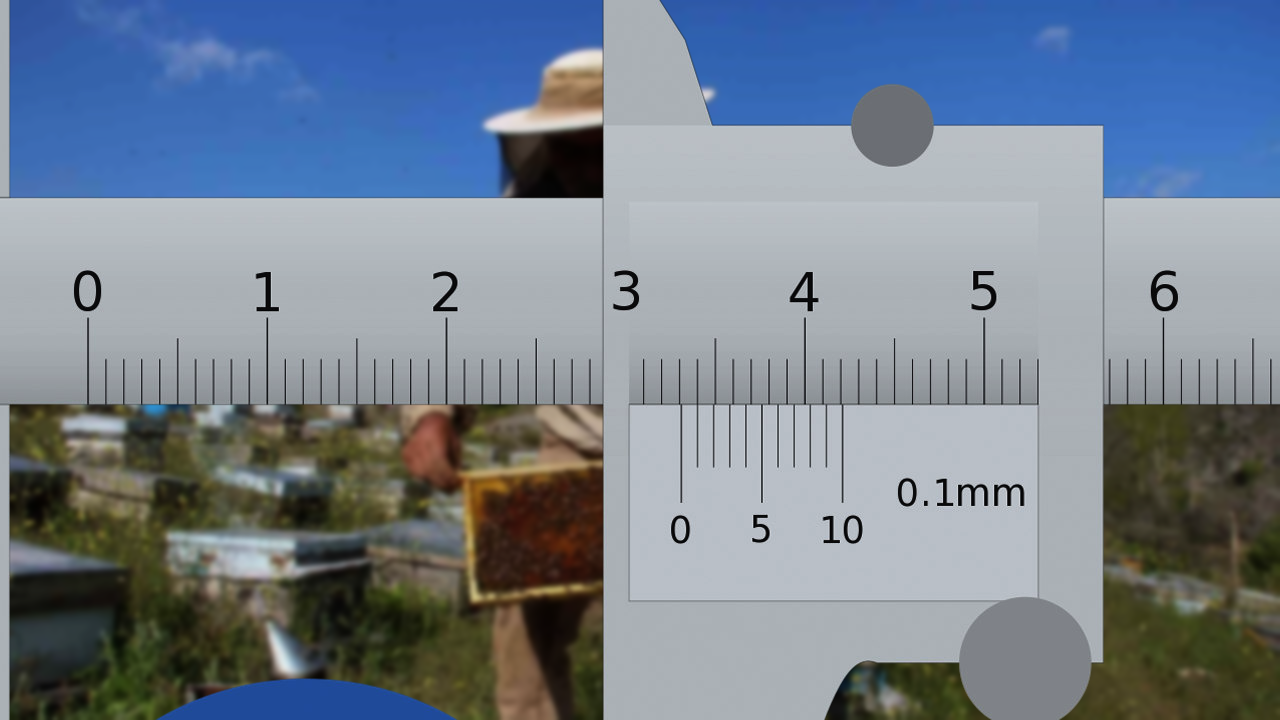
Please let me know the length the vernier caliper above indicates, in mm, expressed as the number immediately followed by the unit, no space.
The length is 33.1mm
